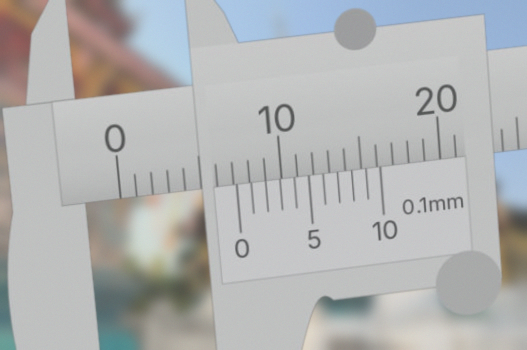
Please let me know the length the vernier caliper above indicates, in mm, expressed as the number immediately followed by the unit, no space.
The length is 7.2mm
